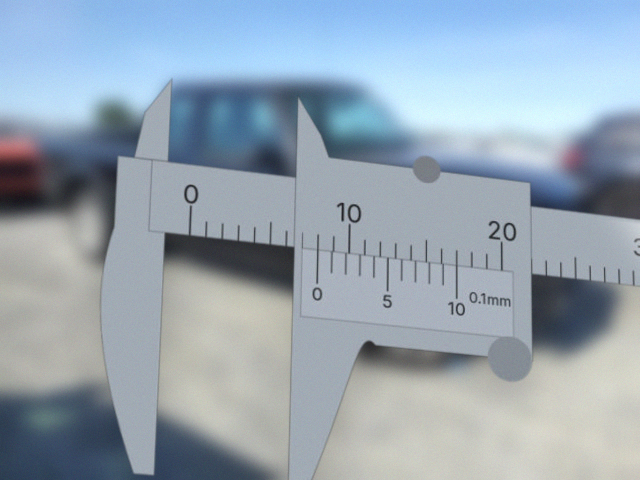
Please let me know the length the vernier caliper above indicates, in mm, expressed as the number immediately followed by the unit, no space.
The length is 8.0mm
